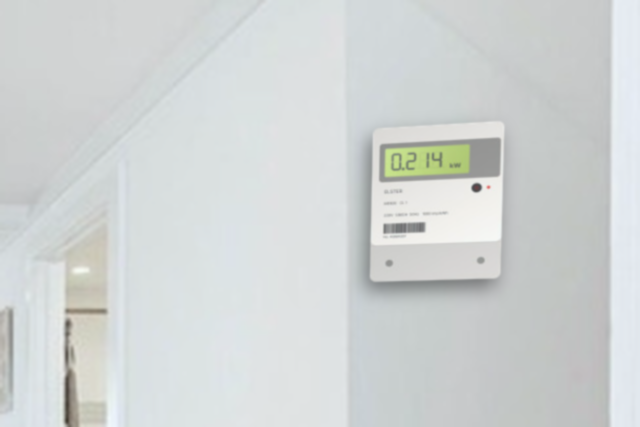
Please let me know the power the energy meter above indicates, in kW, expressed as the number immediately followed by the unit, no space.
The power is 0.214kW
